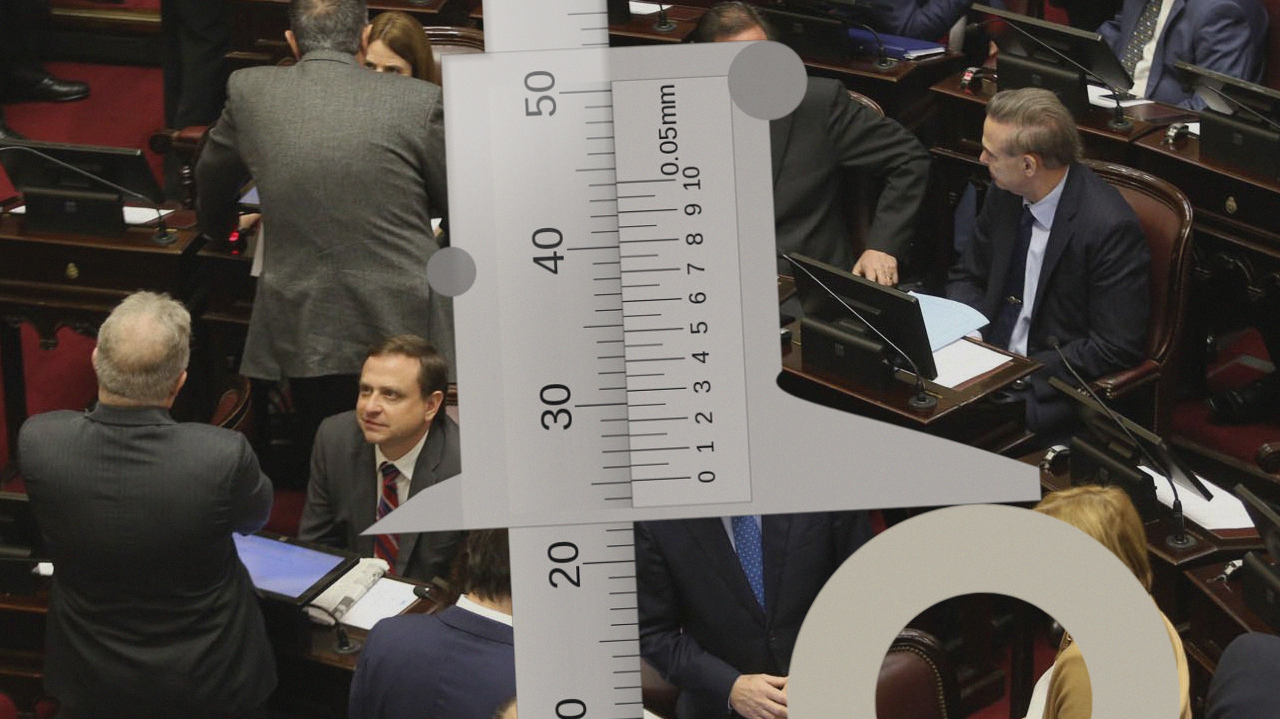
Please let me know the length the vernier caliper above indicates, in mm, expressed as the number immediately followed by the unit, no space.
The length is 25.1mm
